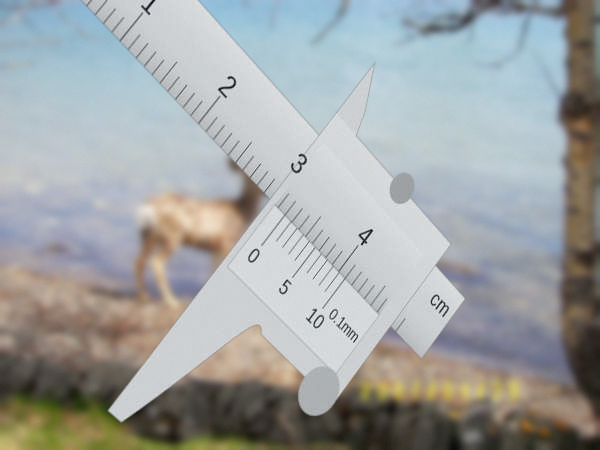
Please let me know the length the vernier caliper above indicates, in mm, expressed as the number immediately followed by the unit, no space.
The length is 32.0mm
